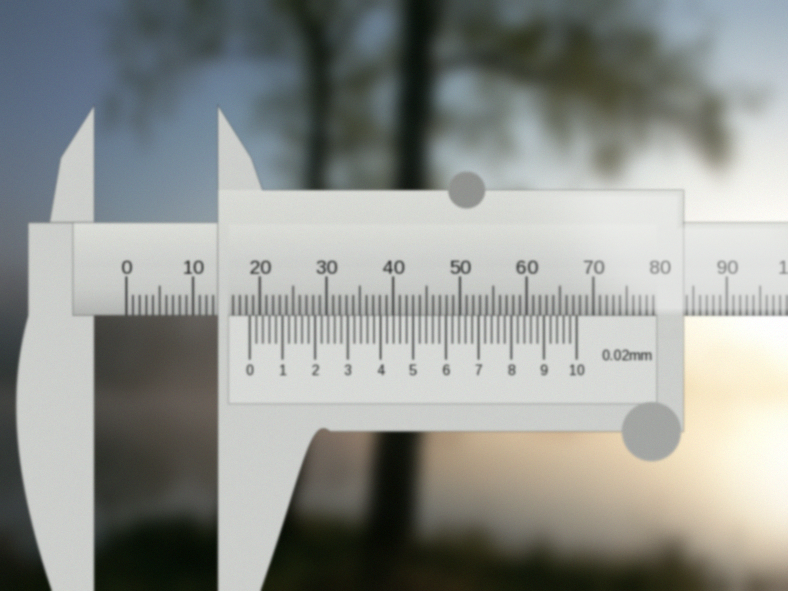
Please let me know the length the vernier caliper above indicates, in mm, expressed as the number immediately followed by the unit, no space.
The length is 18.5mm
